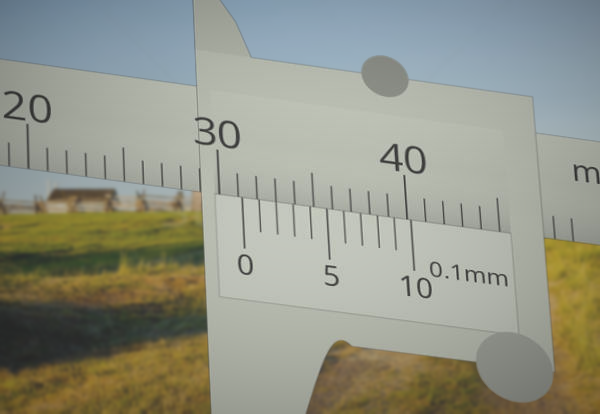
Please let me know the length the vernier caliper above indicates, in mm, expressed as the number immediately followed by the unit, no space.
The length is 31.2mm
